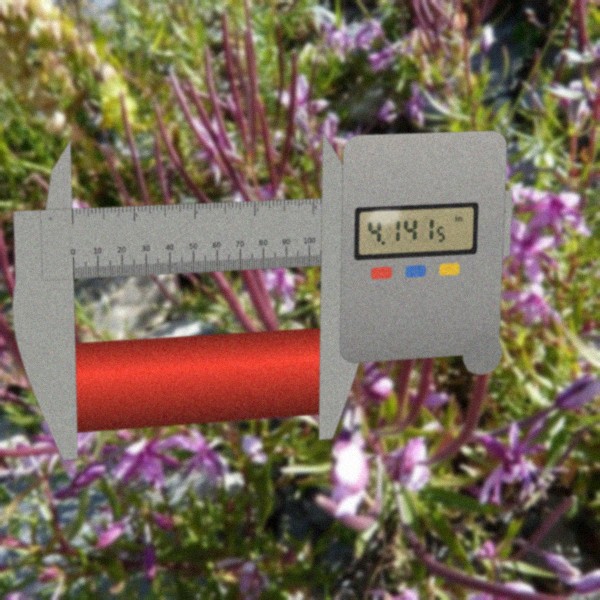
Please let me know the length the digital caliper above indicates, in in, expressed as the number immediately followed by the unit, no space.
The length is 4.1415in
